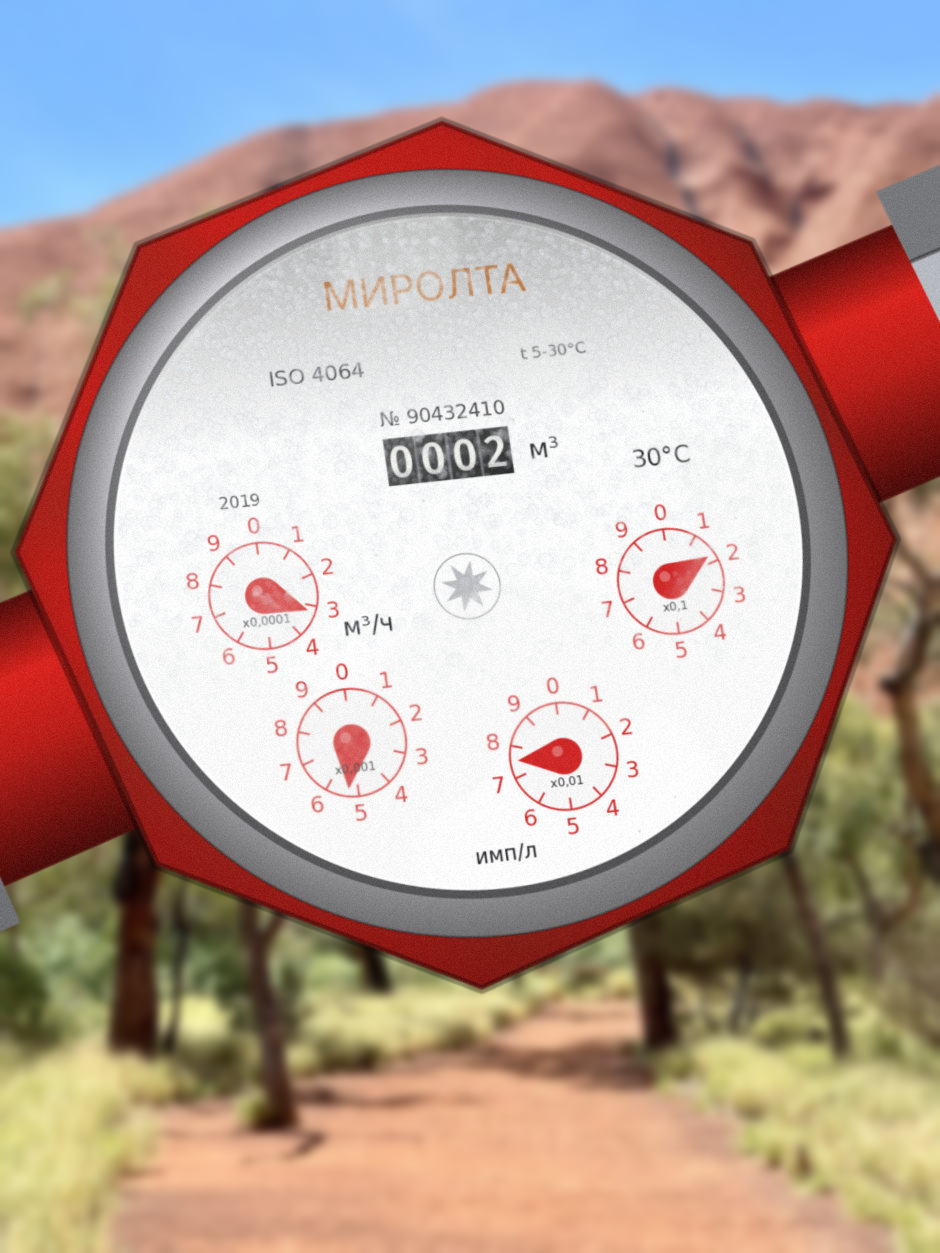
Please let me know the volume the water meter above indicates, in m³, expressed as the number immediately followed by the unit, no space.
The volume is 2.1753m³
